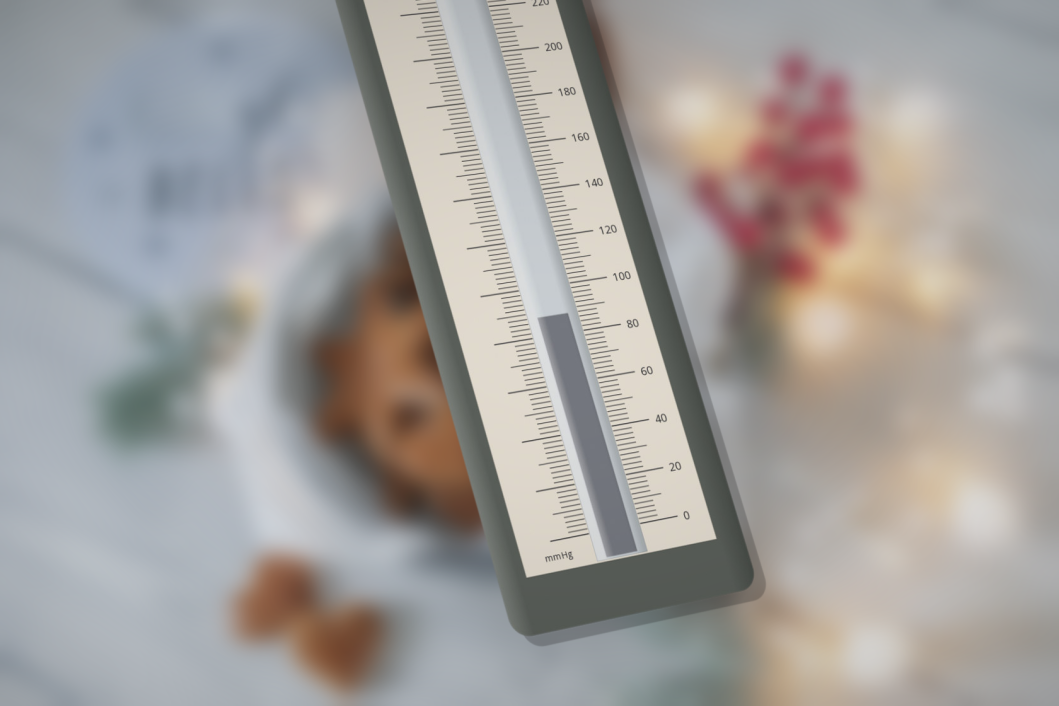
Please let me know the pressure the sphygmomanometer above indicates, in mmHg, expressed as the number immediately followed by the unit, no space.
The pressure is 88mmHg
